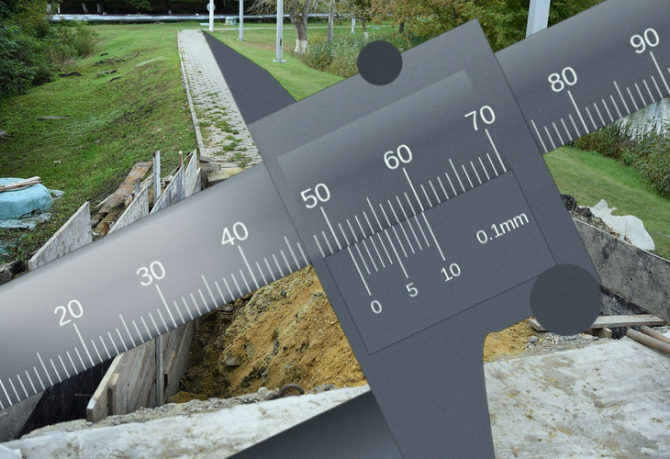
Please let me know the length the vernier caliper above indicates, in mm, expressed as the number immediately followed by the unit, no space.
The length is 50.8mm
